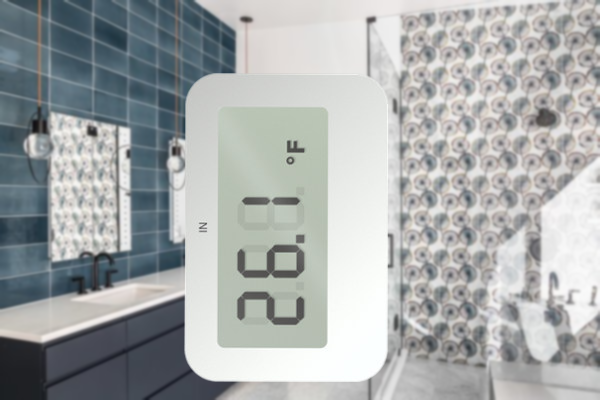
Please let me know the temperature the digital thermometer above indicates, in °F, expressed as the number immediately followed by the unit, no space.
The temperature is 26.1°F
